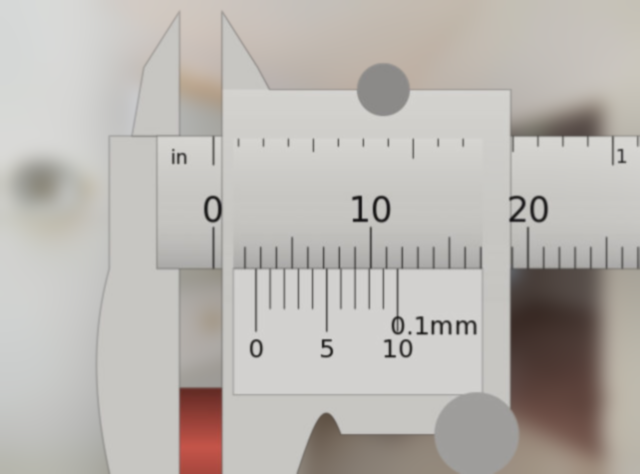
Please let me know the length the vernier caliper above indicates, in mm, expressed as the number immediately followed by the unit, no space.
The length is 2.7mm
